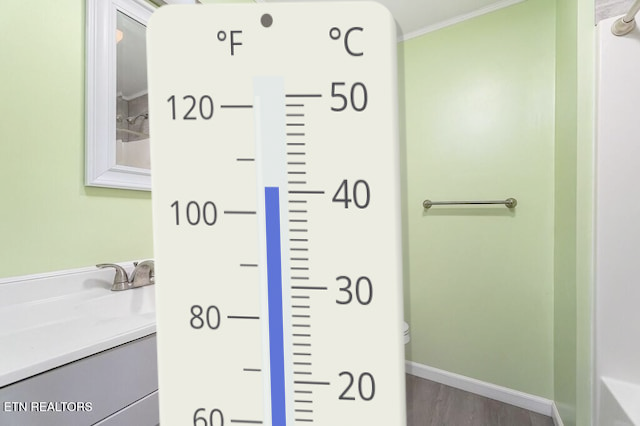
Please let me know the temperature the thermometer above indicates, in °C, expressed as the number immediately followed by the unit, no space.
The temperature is 40.5°C
